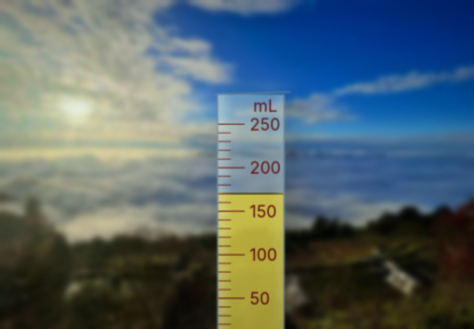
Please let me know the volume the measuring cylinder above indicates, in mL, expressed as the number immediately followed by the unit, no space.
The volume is 170mL
